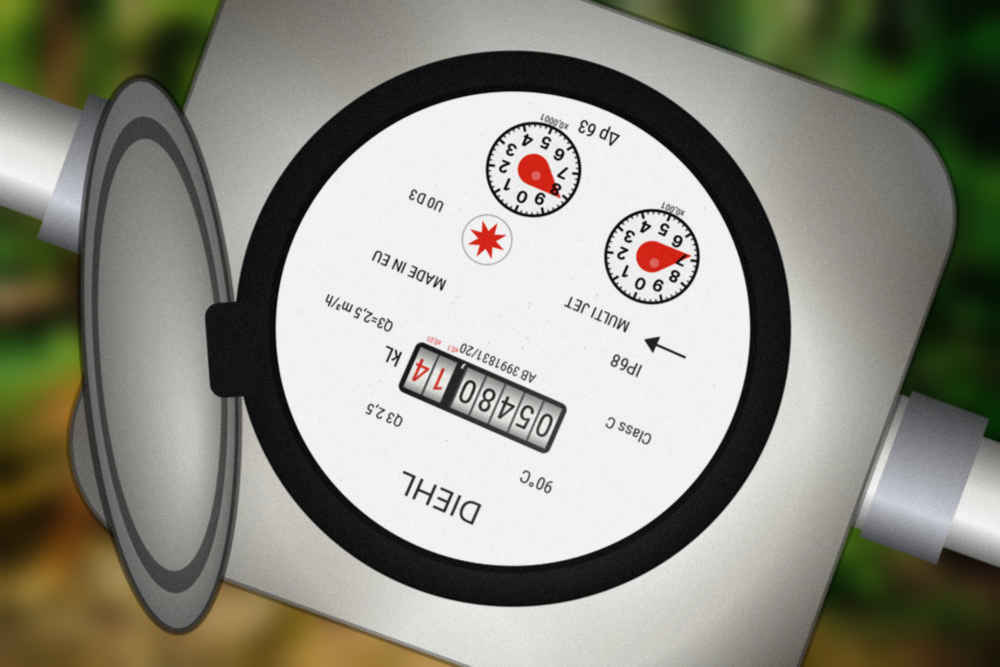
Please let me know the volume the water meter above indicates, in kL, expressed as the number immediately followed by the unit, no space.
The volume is 5480.1468kL
